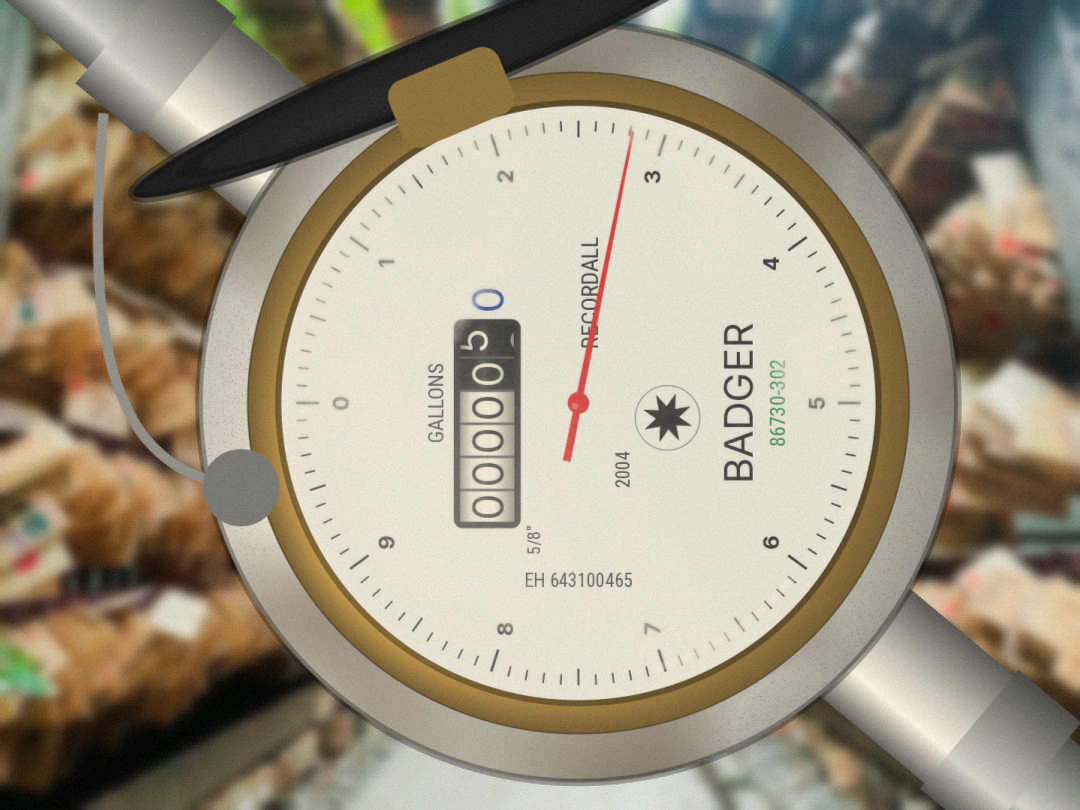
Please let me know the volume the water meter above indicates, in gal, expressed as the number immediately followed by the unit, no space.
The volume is 52.8gal
